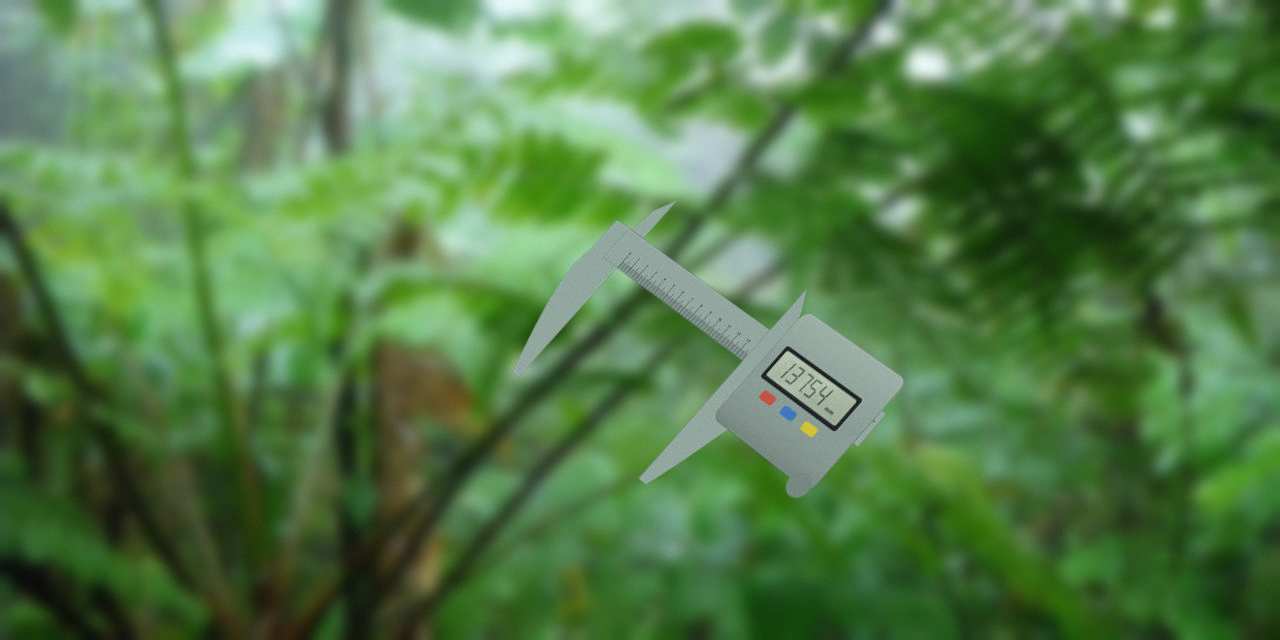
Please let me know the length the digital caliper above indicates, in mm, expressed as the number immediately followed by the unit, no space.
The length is 137.54mm
